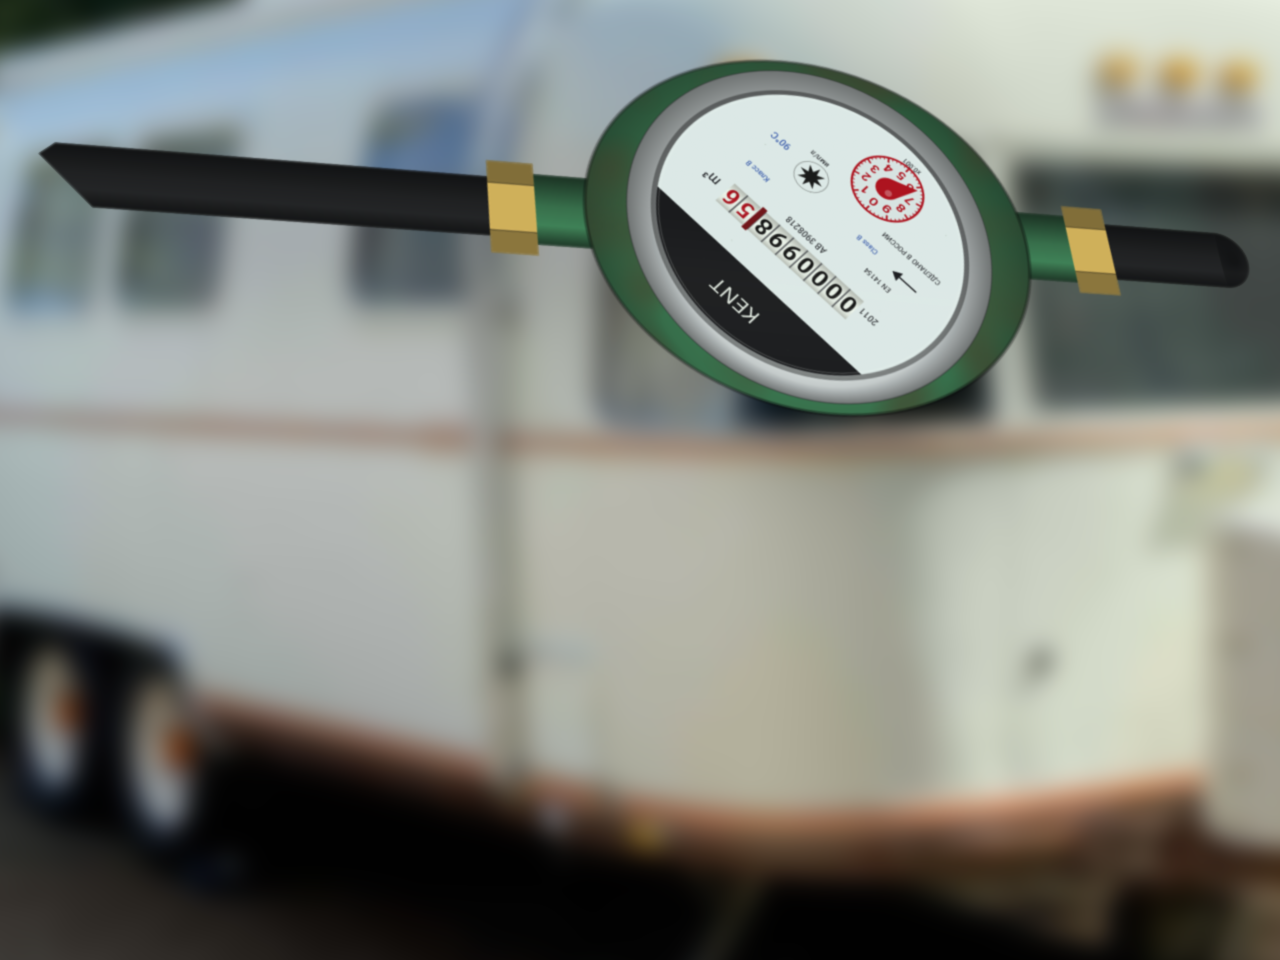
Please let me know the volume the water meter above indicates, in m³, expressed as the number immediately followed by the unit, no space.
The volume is 998.566m³
